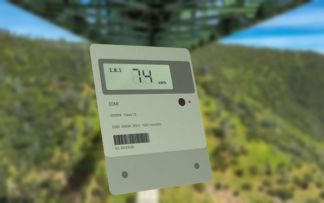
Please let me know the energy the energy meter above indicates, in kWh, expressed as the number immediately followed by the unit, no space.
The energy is 74kWh
